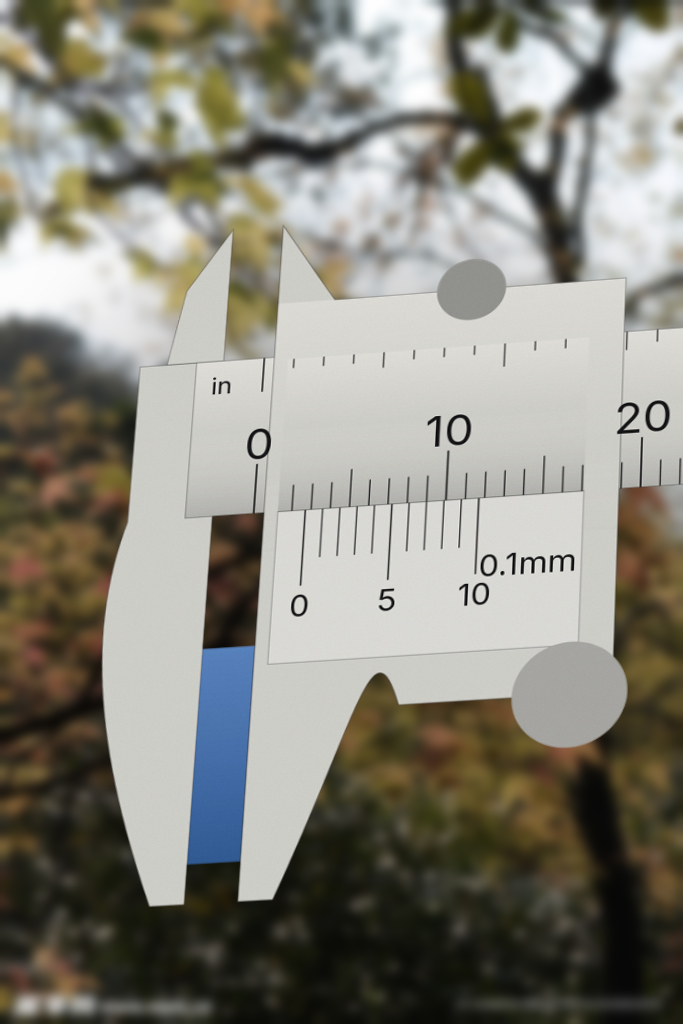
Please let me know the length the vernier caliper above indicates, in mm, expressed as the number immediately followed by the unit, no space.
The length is 2.7mm
